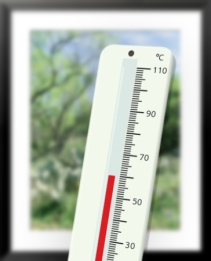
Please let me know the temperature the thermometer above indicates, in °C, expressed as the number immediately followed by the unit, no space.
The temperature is 60°C
